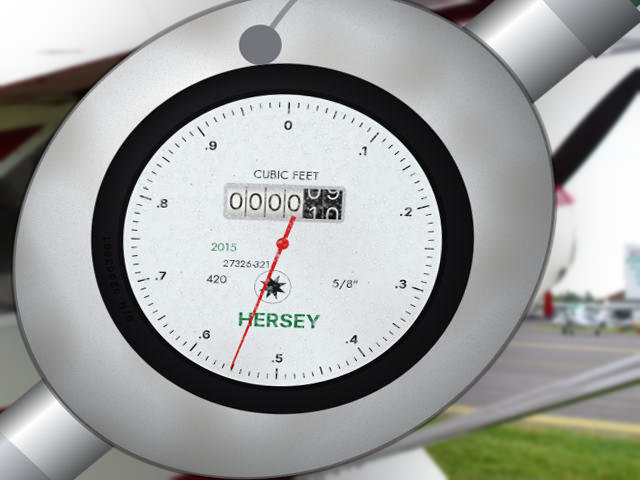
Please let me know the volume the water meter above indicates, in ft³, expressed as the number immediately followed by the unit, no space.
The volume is 9.55ft³
